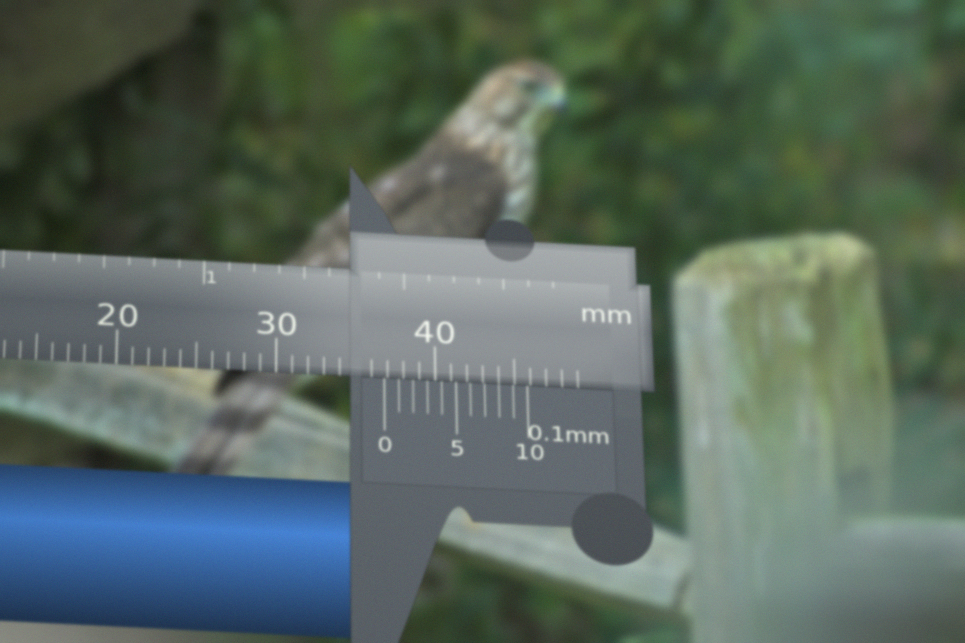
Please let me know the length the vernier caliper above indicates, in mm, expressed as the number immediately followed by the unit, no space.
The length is 36.8mm
